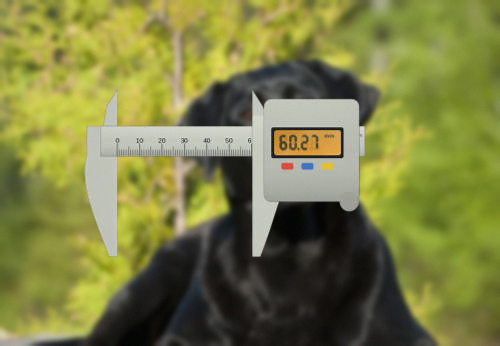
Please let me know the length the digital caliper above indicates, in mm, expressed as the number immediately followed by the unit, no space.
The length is 60.27mm
